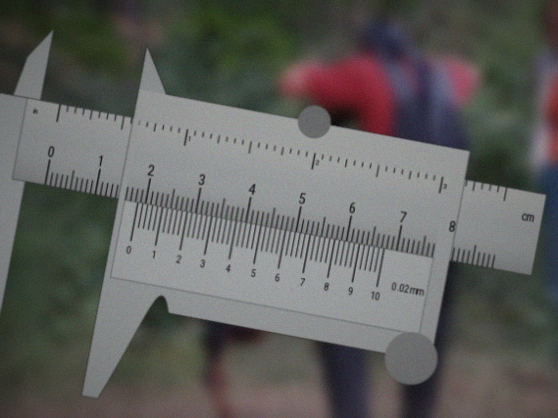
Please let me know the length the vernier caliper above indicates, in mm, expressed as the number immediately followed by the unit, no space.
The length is 18.5mm
